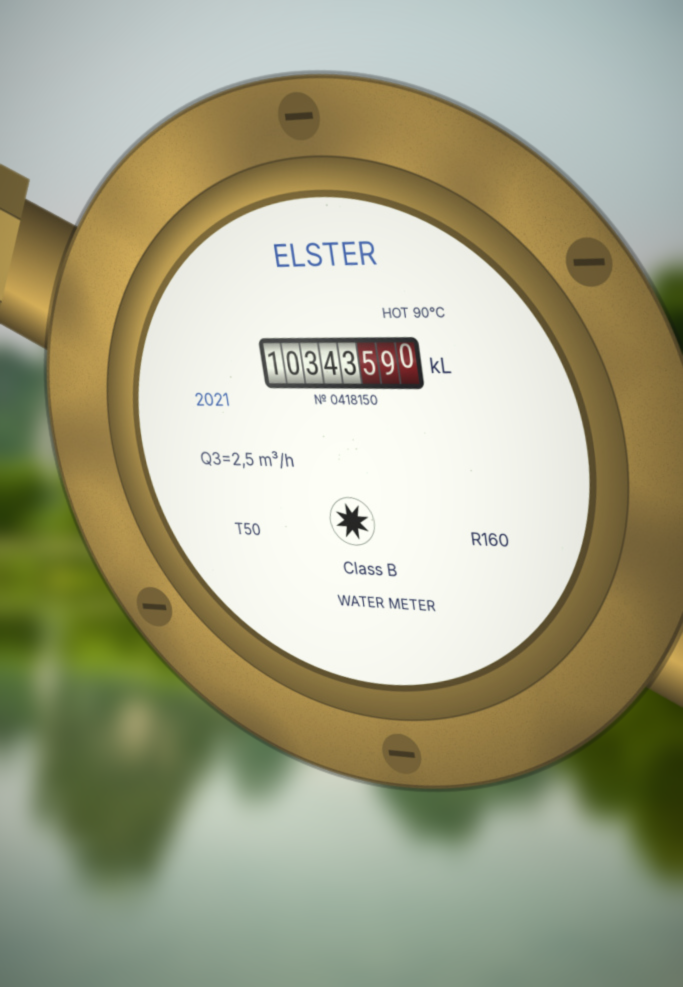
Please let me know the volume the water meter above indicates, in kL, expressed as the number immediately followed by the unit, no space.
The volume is 10343.590kL
